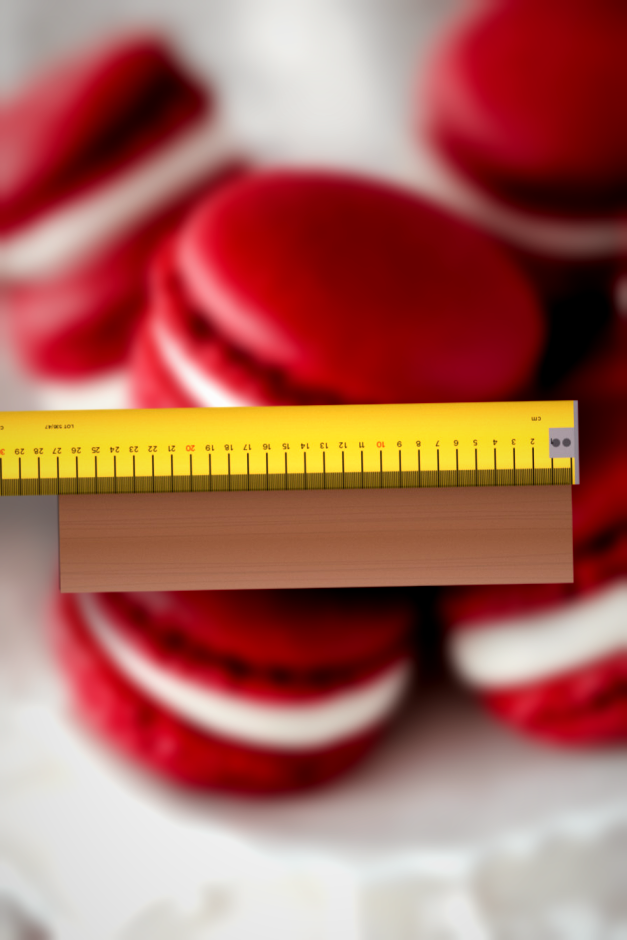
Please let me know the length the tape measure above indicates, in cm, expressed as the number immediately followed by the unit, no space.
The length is 27cm
